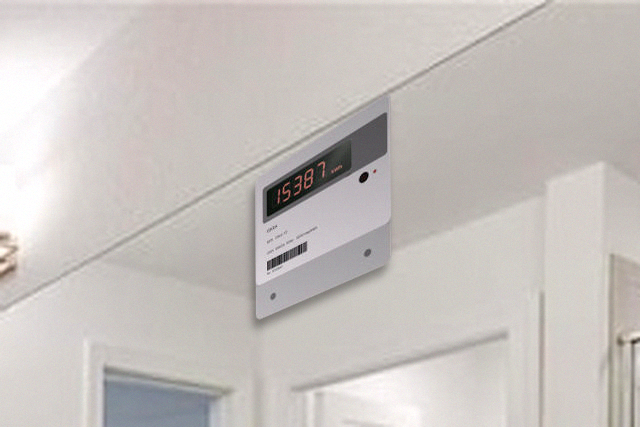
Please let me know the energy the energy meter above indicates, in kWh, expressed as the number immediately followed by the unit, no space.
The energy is 15387kWh
